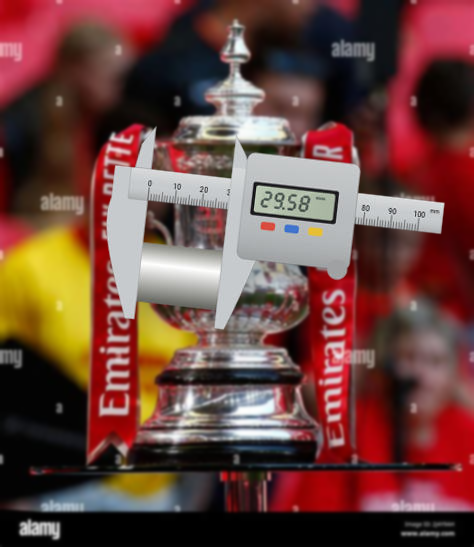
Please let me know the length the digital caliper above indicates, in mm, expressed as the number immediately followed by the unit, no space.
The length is 29.58mm
